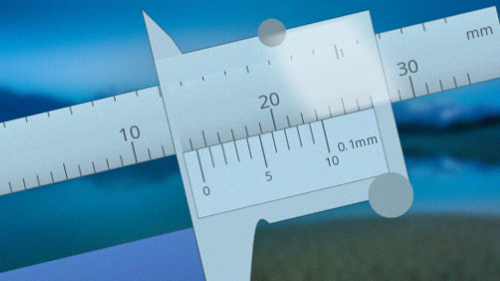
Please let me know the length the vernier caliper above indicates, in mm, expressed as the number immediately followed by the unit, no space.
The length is 14.3mm
